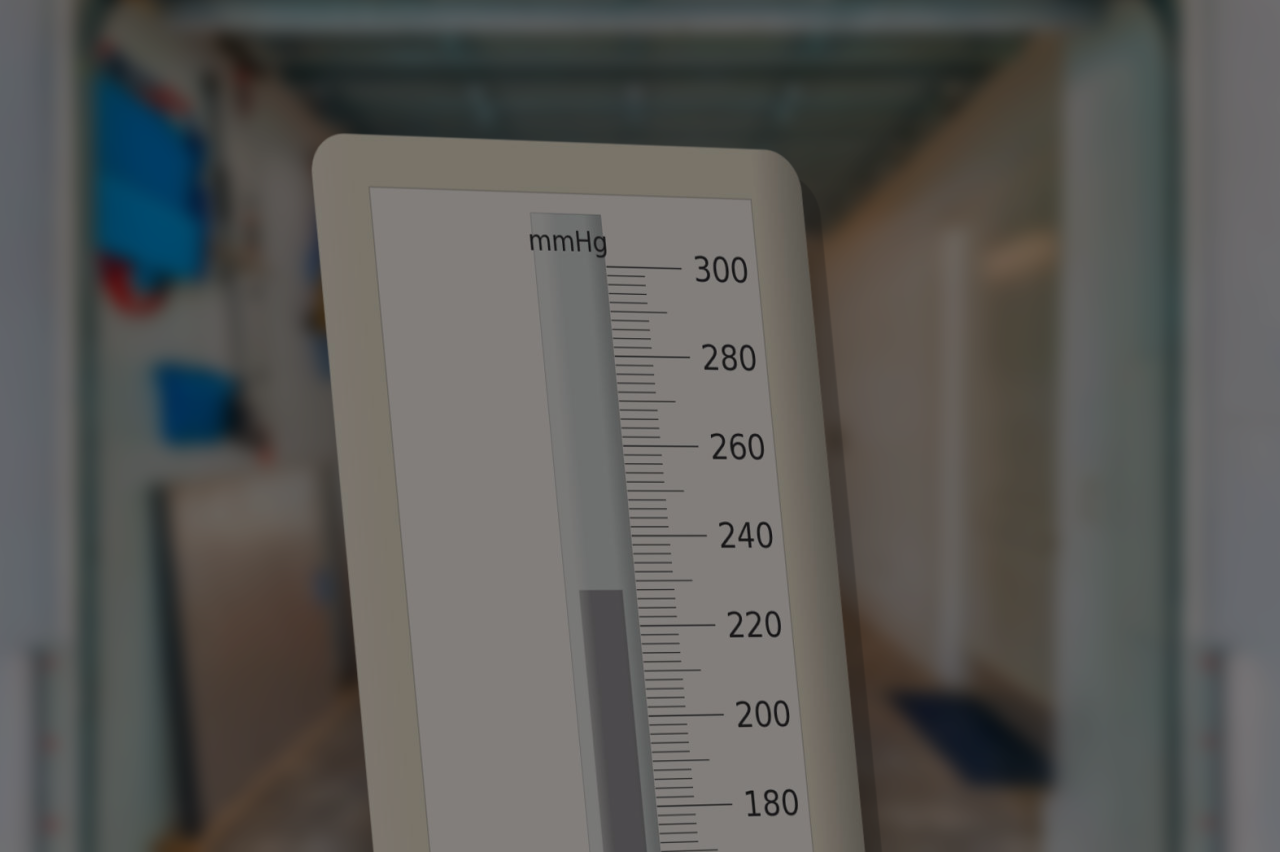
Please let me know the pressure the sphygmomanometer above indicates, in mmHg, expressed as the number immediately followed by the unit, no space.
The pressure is 228mmHg
